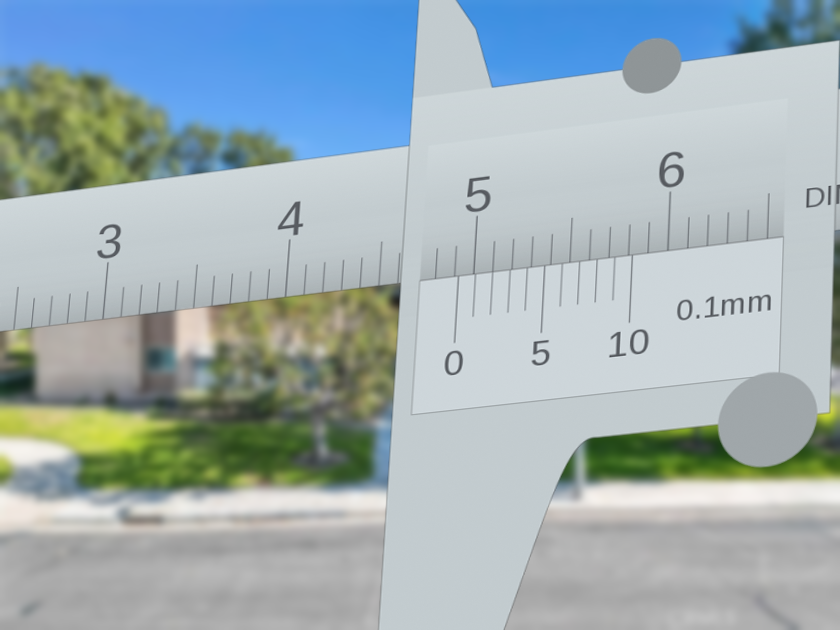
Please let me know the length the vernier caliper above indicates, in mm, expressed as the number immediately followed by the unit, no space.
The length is 49.2mm
